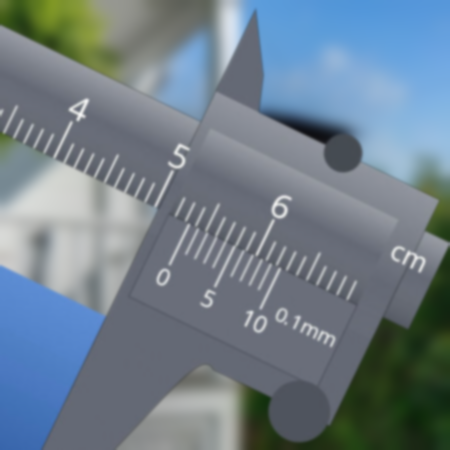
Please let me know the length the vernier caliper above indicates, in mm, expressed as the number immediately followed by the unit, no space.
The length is 53.4mm
